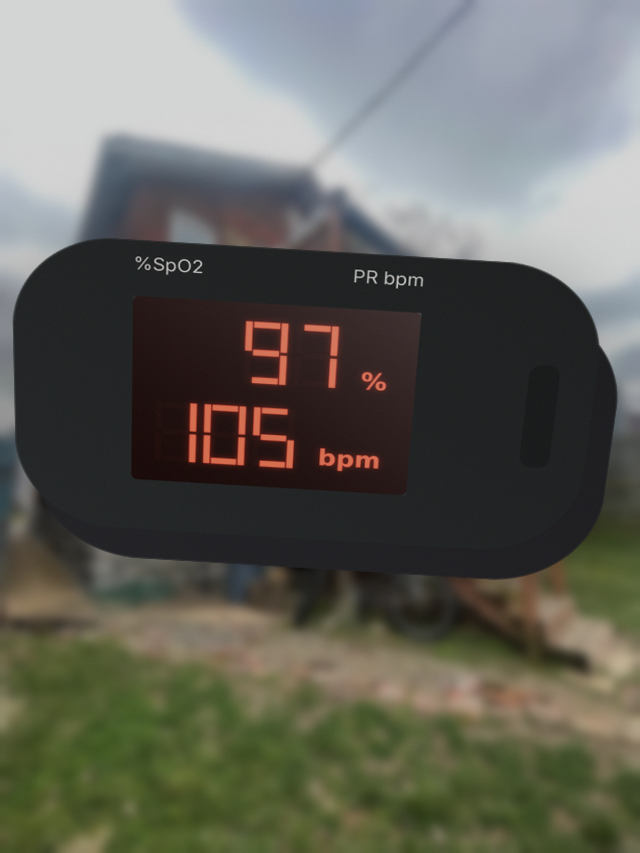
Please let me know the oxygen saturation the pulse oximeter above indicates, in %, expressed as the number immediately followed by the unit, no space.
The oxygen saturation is 97%
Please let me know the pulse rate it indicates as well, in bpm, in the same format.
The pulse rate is 105bpm
